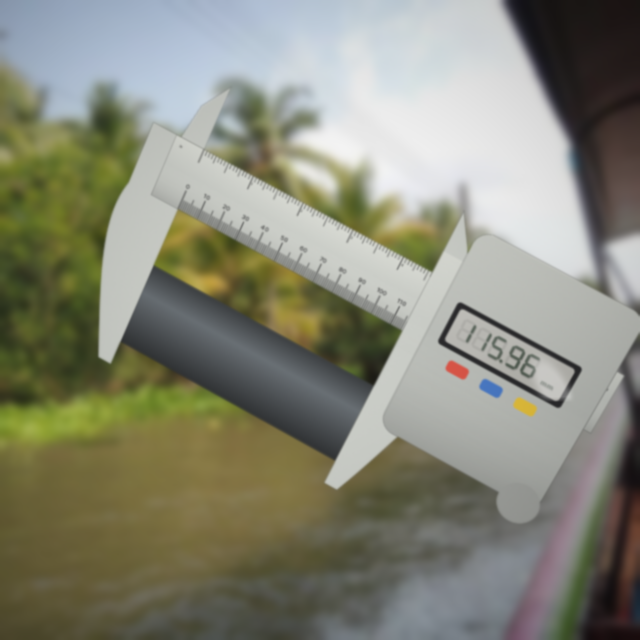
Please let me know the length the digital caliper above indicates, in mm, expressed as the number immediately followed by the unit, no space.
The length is 115.96mm
